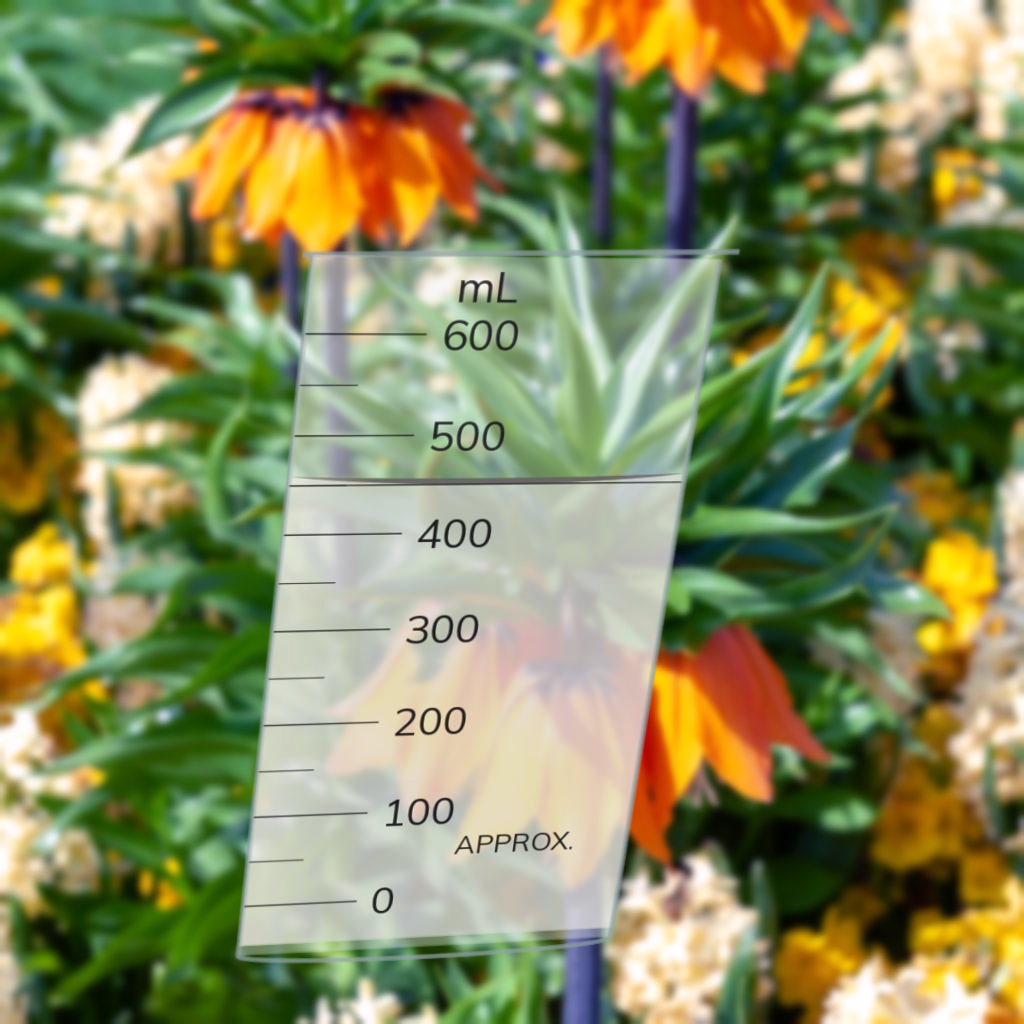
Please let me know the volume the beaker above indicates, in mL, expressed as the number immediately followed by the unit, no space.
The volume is 450mL
